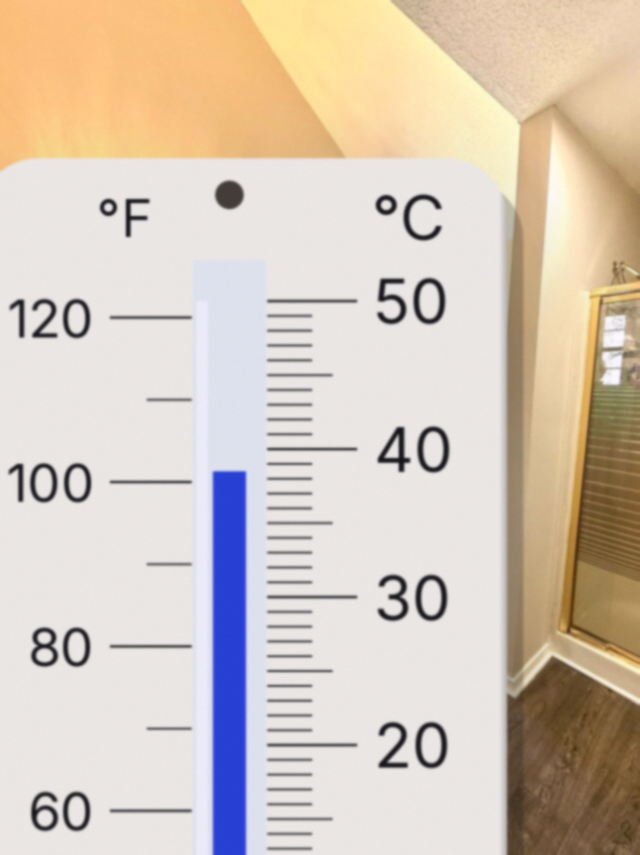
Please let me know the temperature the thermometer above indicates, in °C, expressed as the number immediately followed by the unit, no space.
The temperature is 38.5°C
